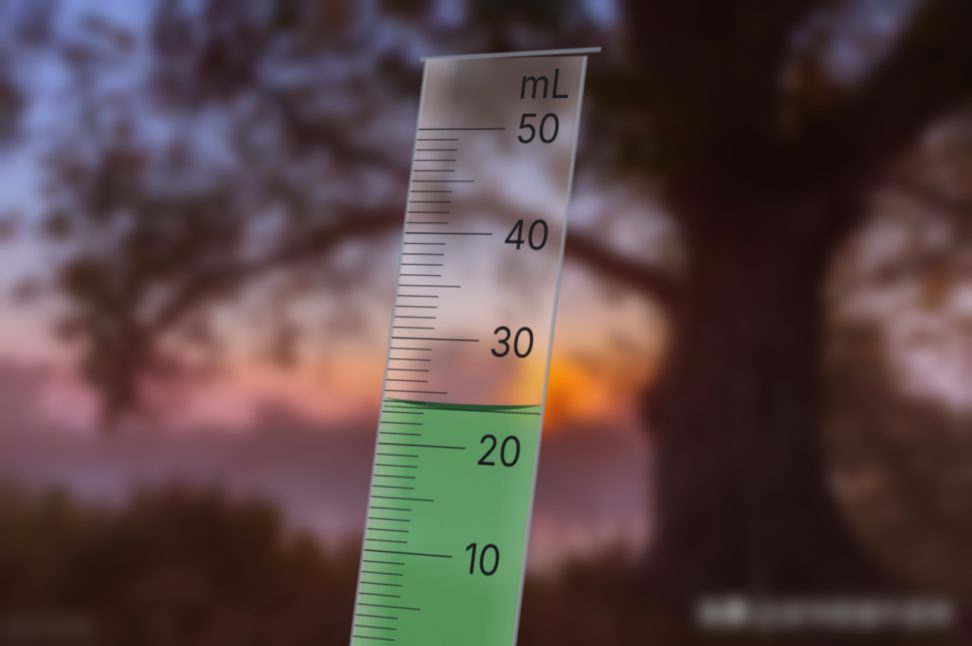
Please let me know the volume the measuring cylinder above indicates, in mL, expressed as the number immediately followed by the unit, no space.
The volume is 23.5mL
